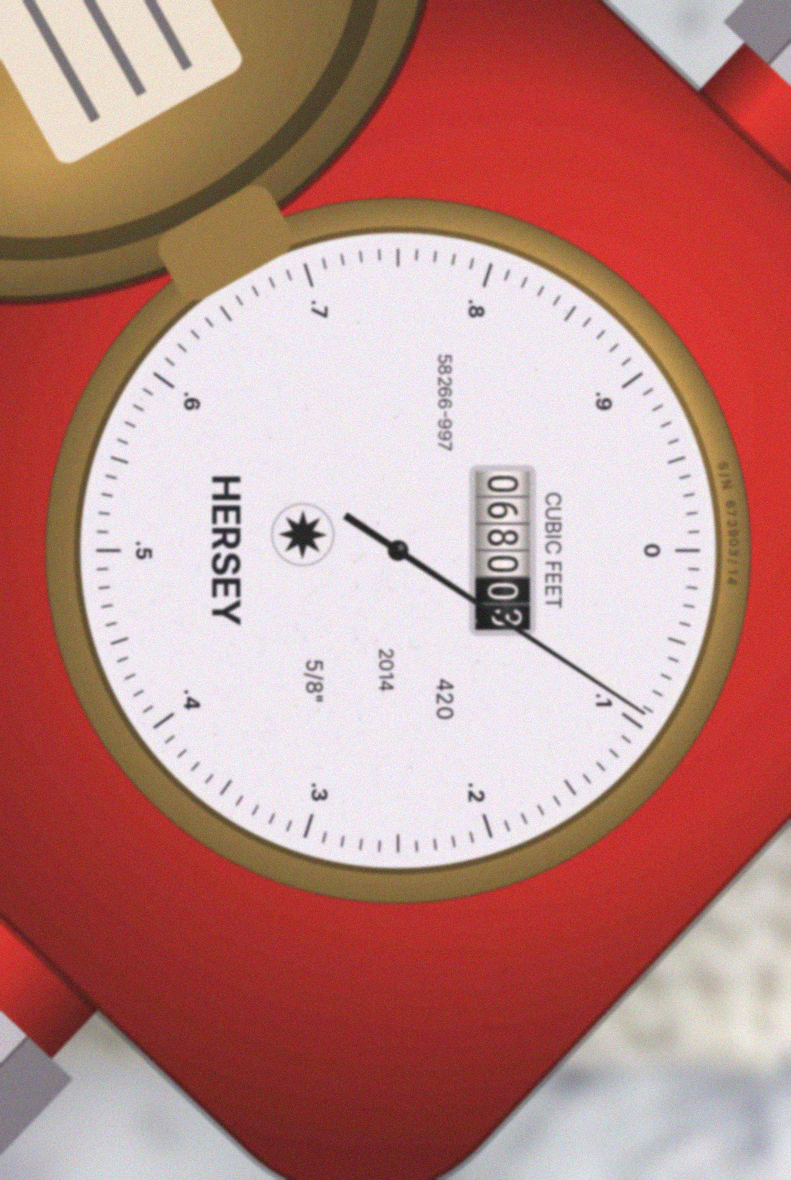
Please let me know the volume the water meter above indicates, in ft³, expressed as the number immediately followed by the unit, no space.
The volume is 68003.09ft³
